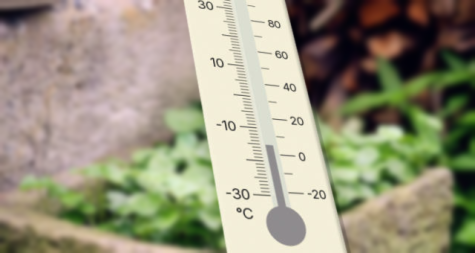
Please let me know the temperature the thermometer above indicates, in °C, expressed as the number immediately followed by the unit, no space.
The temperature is -15°C
